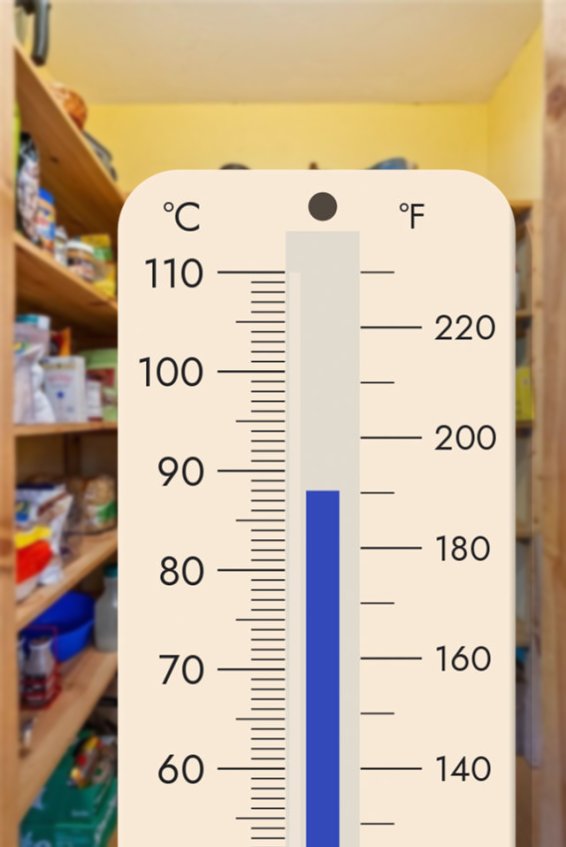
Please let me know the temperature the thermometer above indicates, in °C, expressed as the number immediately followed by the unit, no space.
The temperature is 88°C
